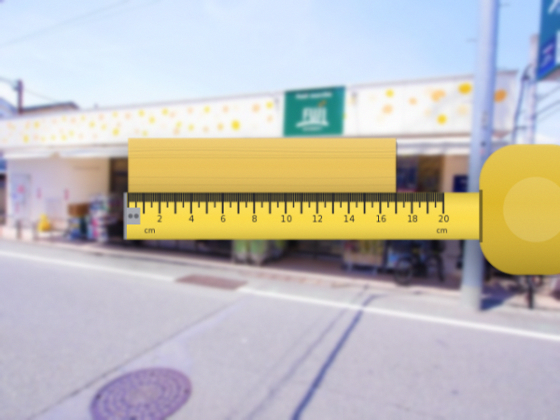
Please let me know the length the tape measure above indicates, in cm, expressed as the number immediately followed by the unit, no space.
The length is 17cm
